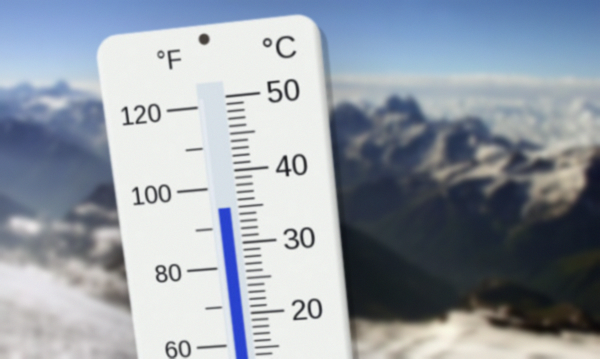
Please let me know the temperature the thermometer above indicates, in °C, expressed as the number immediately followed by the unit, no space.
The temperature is 35°C
